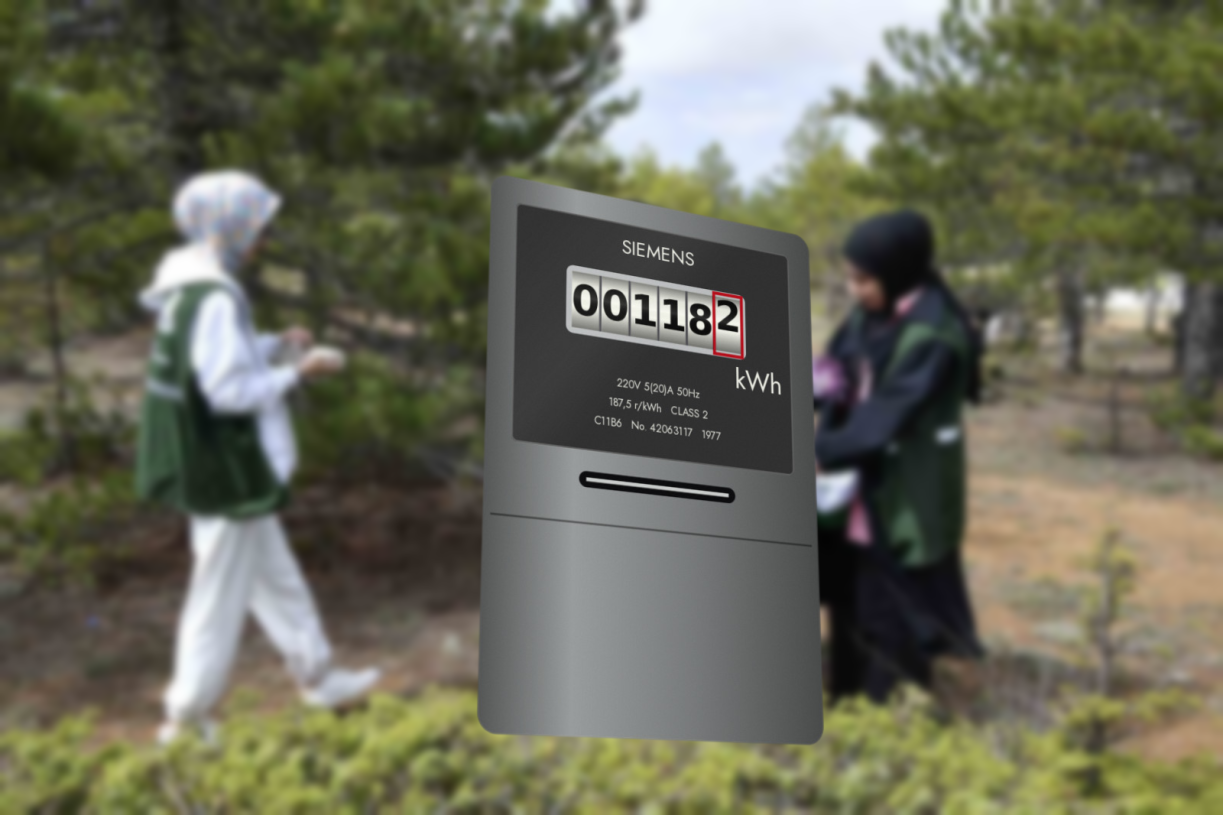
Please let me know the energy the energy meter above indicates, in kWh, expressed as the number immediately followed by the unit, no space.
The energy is 118.2kWh
